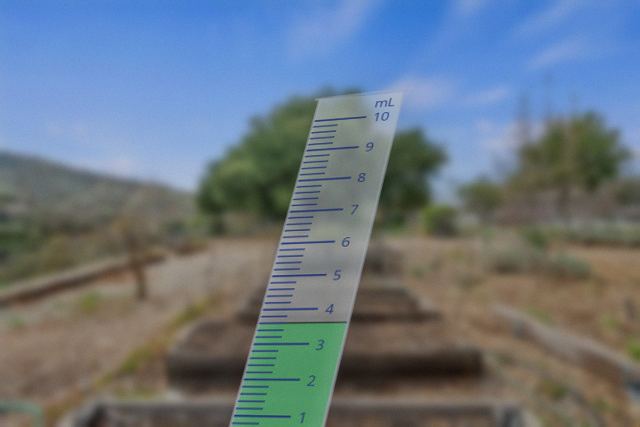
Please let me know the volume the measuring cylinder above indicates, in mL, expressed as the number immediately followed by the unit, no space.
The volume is 3.6mL
